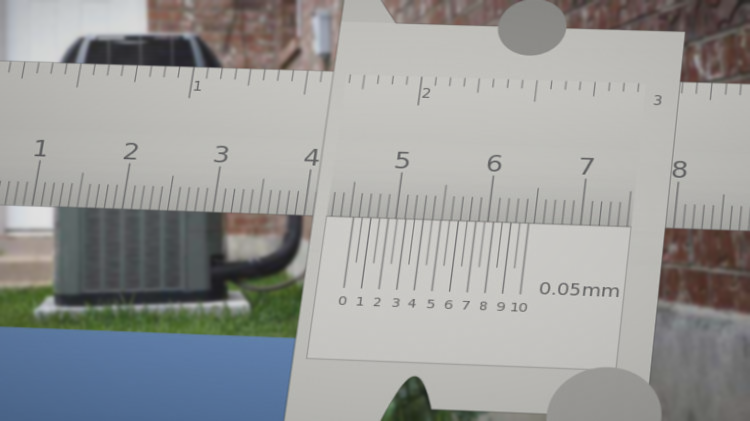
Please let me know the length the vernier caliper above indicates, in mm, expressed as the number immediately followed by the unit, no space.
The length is 45.4mm
